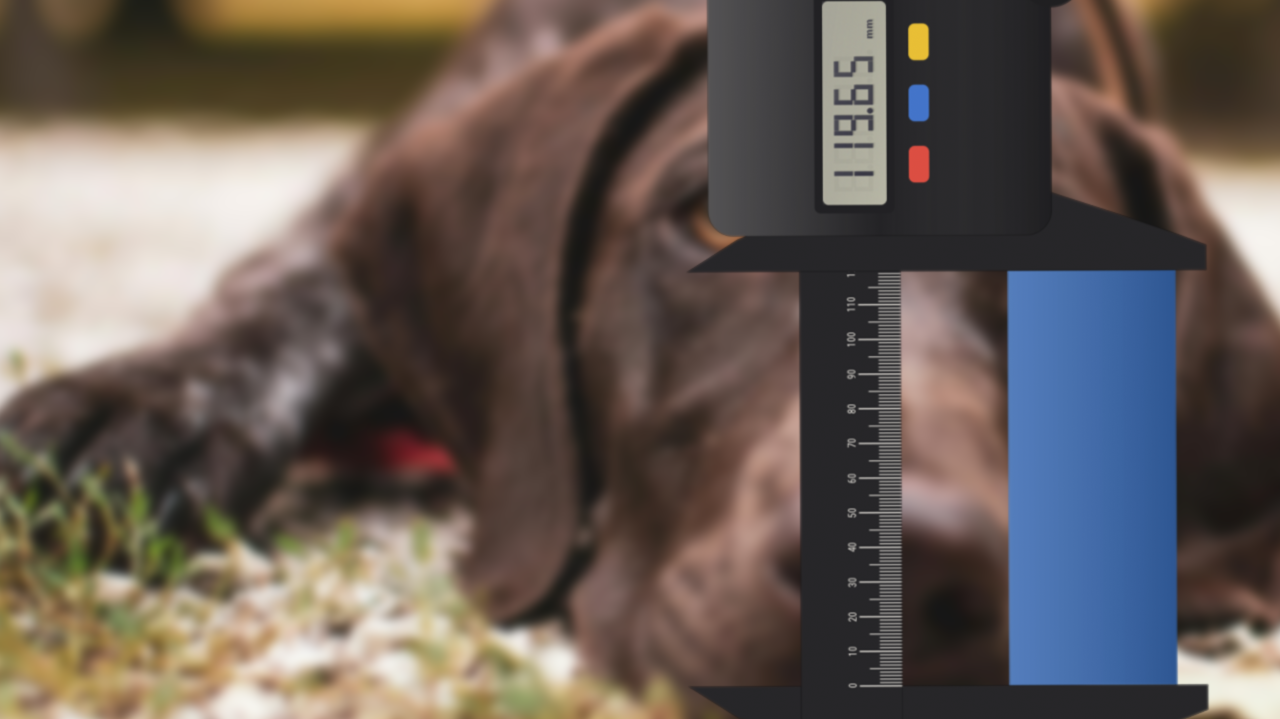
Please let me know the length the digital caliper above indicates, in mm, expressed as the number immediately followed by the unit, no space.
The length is 119.65mm
